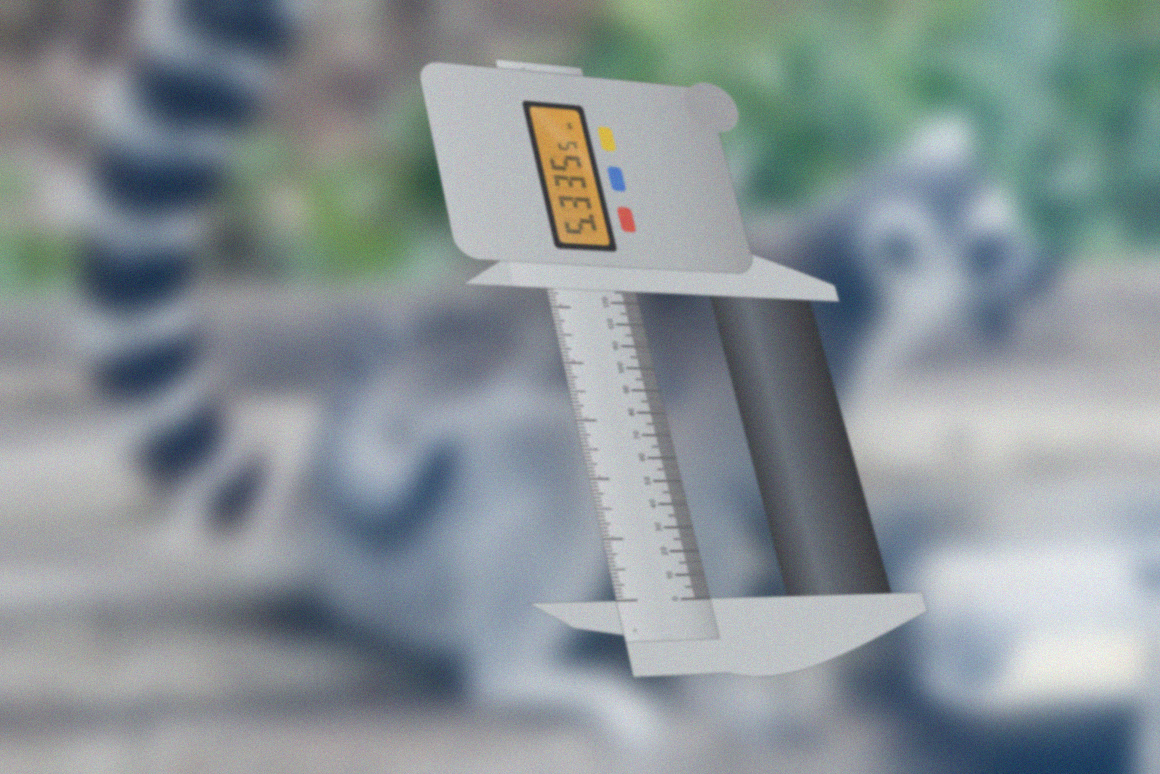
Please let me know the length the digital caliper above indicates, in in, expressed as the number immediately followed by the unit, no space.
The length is 5.3355in
